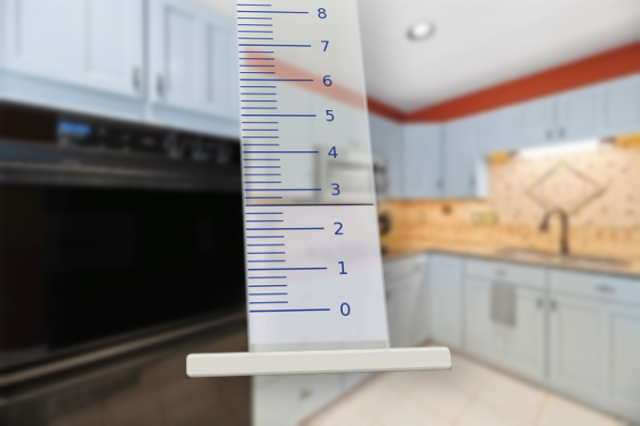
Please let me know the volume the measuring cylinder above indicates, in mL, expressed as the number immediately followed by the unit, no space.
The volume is 2.6mL
